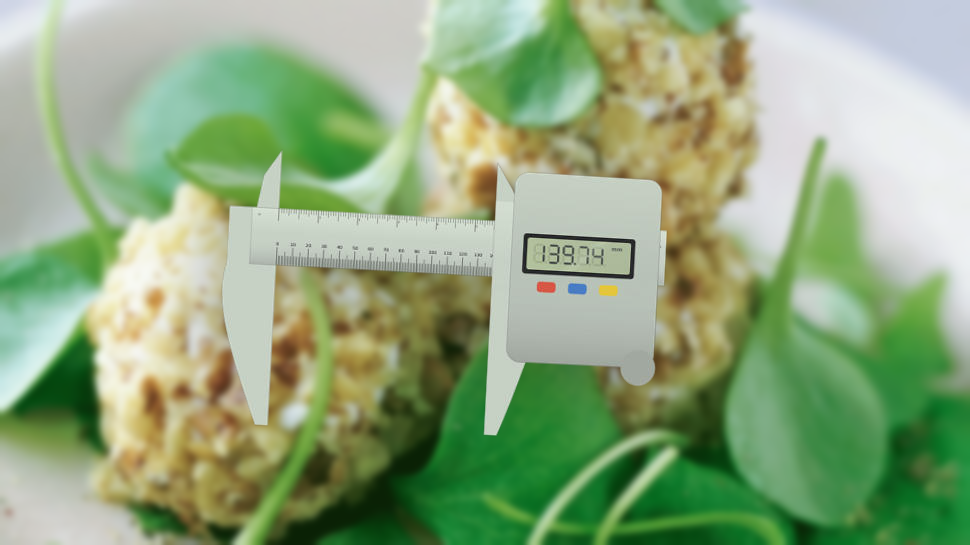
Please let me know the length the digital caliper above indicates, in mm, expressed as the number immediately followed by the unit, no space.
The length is 139.74mm
